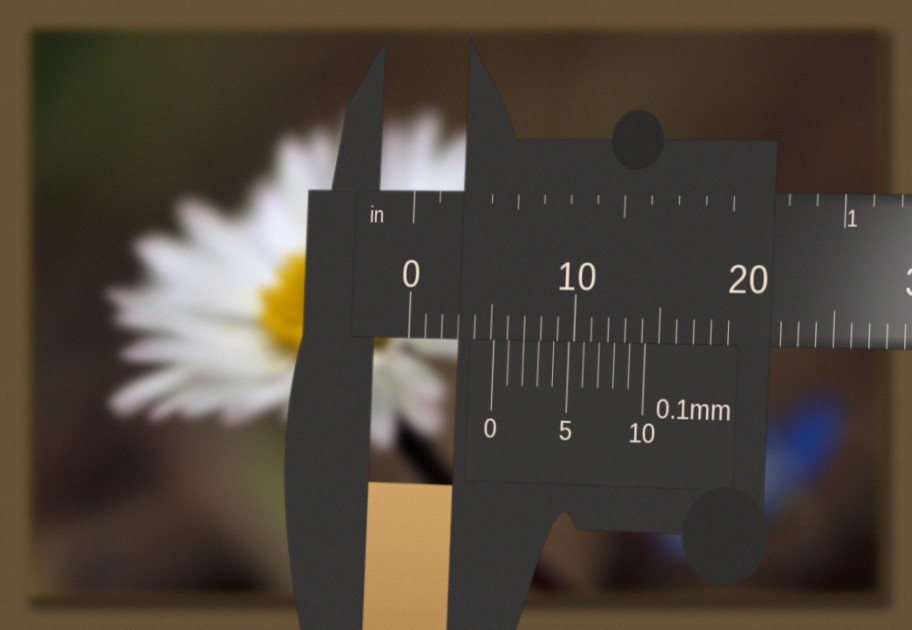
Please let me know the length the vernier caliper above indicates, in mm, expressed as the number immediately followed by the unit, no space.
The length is 5.2mm
